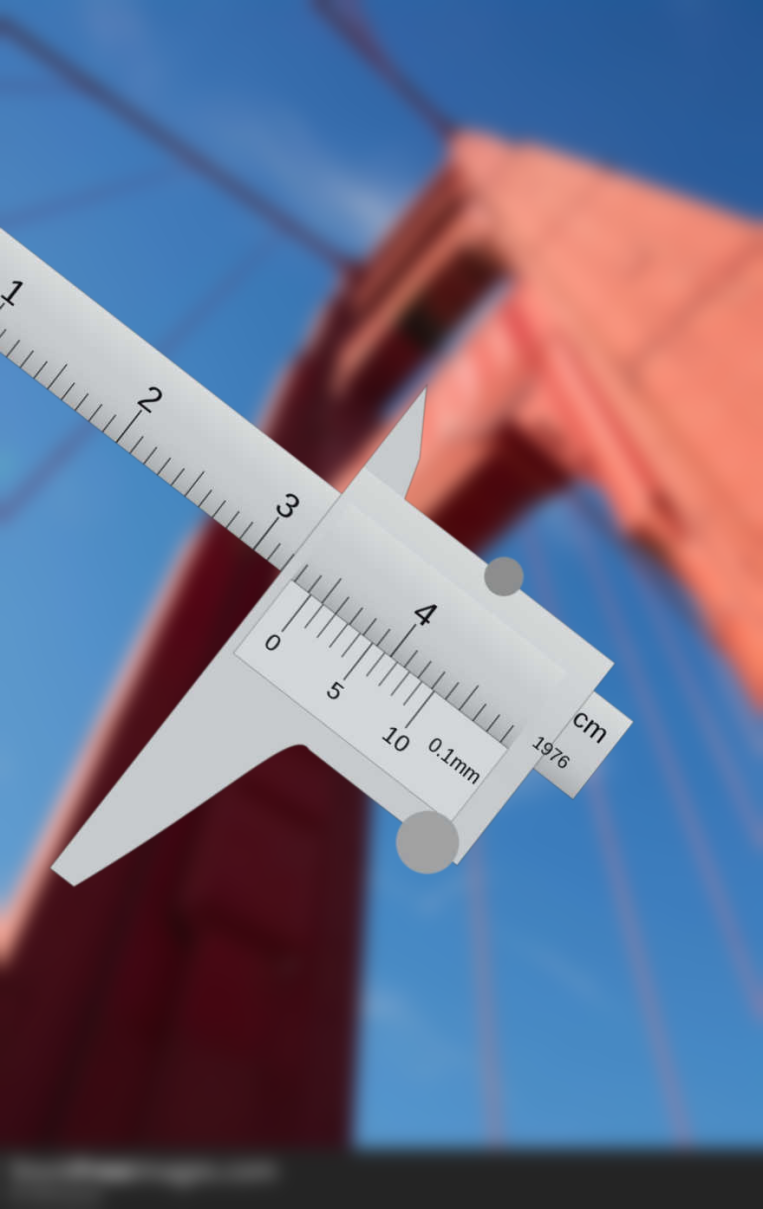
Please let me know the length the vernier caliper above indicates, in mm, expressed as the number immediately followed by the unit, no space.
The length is 34.2mm
